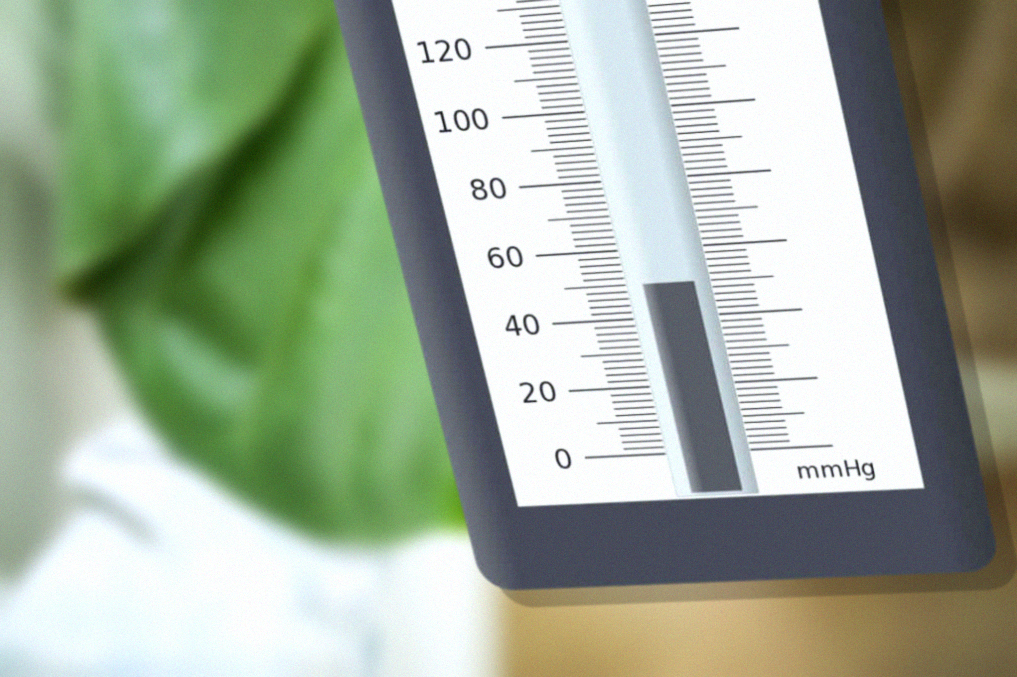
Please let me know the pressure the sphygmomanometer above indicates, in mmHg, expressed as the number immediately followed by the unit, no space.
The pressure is 50mmHg
